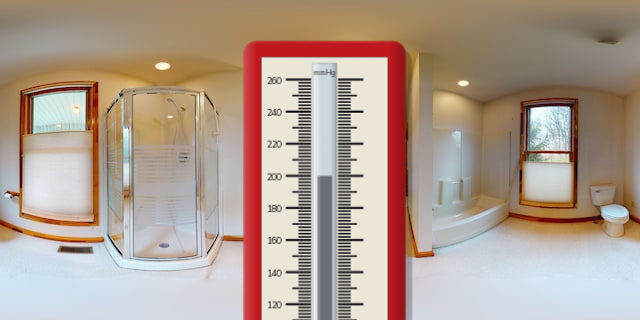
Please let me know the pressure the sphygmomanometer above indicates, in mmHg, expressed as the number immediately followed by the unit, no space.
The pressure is 200mmHg
